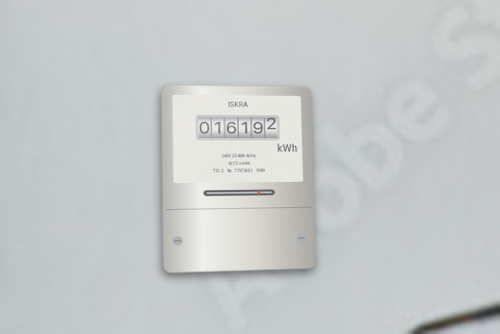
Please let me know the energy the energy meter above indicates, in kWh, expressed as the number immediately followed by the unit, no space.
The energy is 16192kWh
